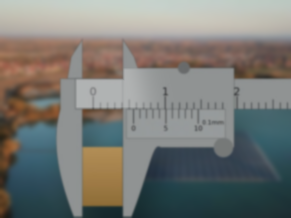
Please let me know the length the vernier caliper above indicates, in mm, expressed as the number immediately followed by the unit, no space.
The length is 5.6mm
